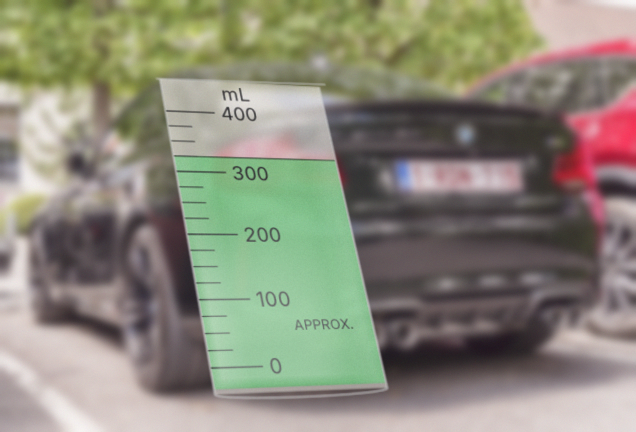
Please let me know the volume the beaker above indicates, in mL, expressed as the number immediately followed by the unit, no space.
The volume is 325mL
